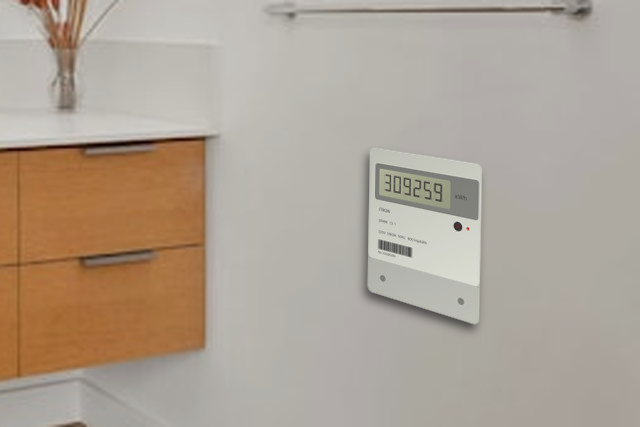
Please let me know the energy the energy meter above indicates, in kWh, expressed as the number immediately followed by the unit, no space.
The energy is 309259kWh
